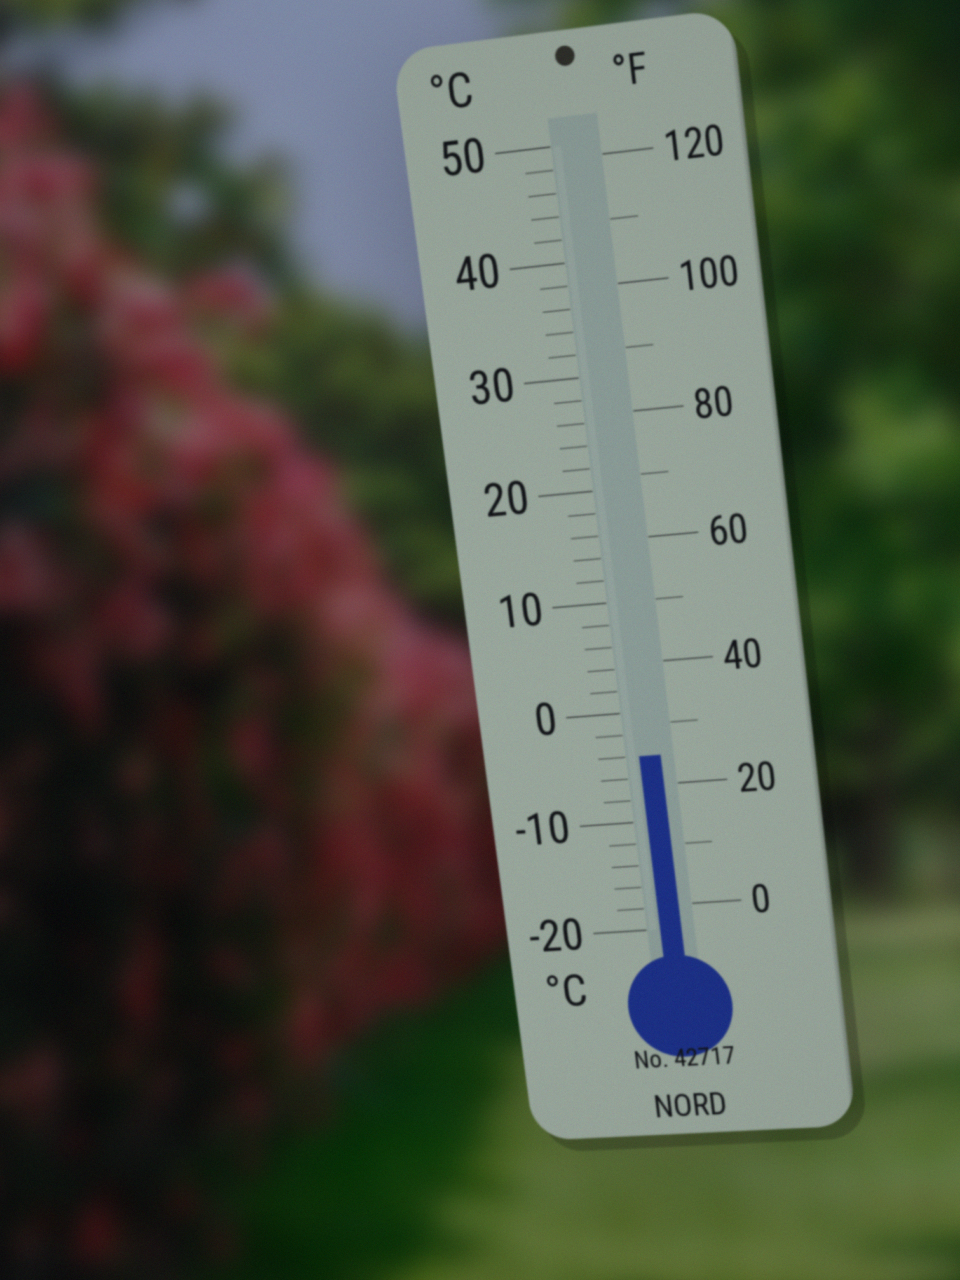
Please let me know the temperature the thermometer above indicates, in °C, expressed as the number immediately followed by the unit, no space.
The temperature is -4°C
